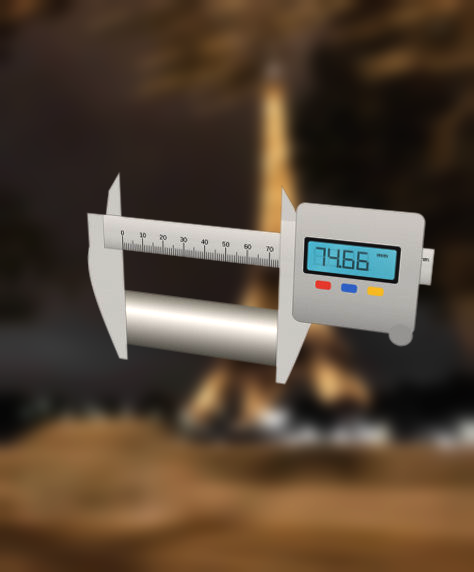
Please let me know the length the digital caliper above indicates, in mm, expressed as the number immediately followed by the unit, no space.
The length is 74.66mm
